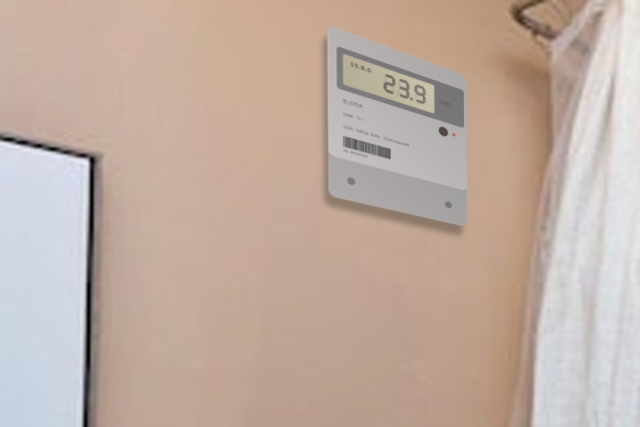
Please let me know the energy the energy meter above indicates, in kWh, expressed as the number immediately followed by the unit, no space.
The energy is 23.9kWh
